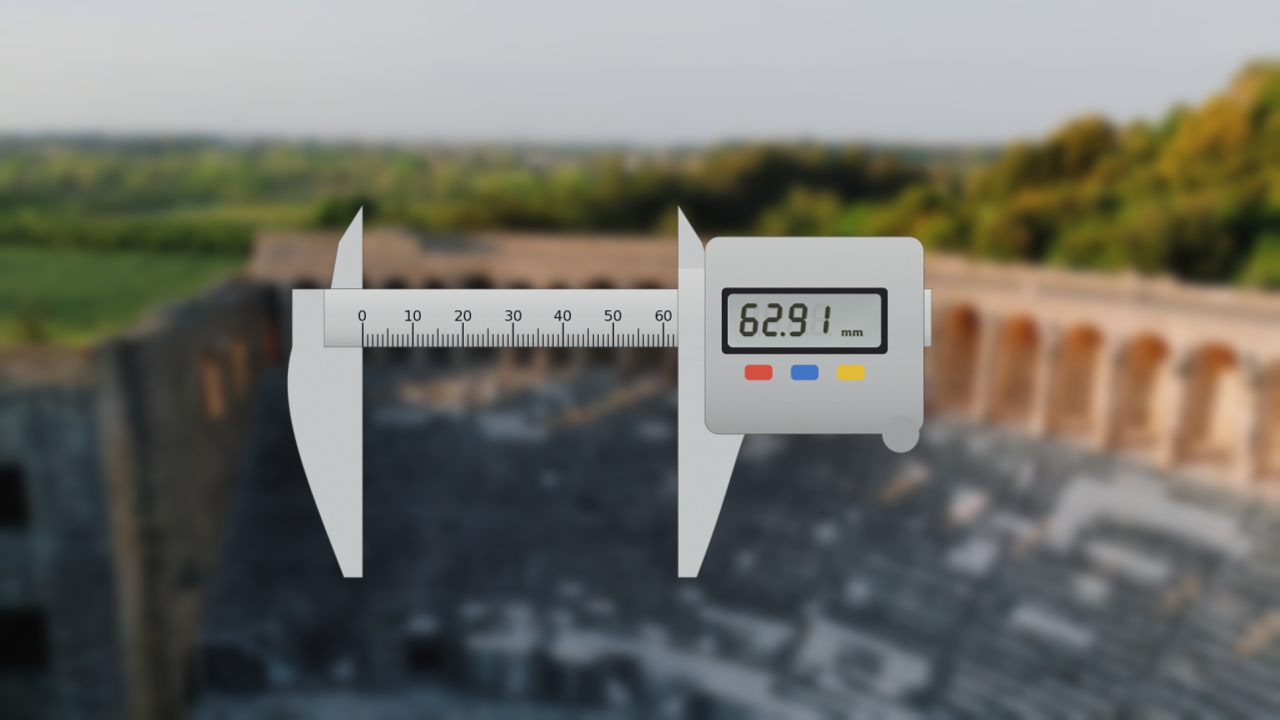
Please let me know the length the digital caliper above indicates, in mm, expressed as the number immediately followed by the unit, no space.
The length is 62.91mm
